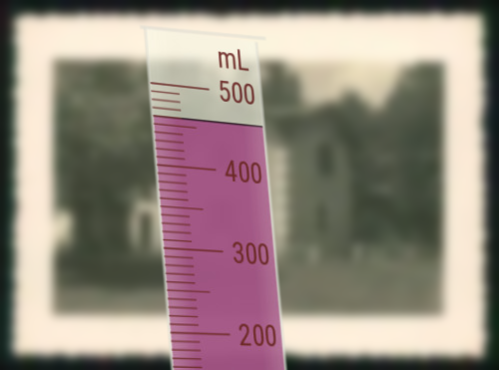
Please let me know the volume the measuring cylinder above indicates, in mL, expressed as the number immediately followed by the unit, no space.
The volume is 460mL
